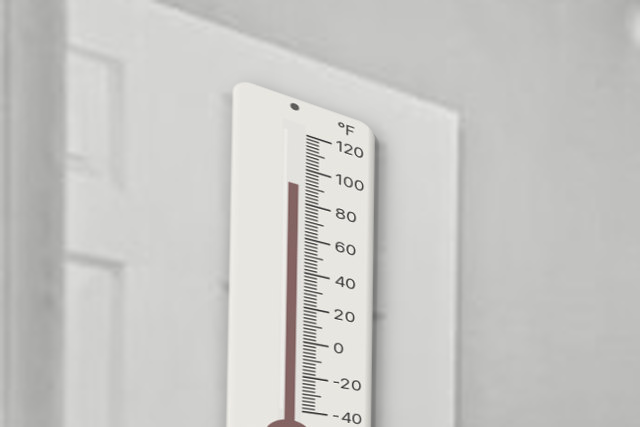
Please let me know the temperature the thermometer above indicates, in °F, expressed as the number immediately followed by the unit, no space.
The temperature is 90°F
